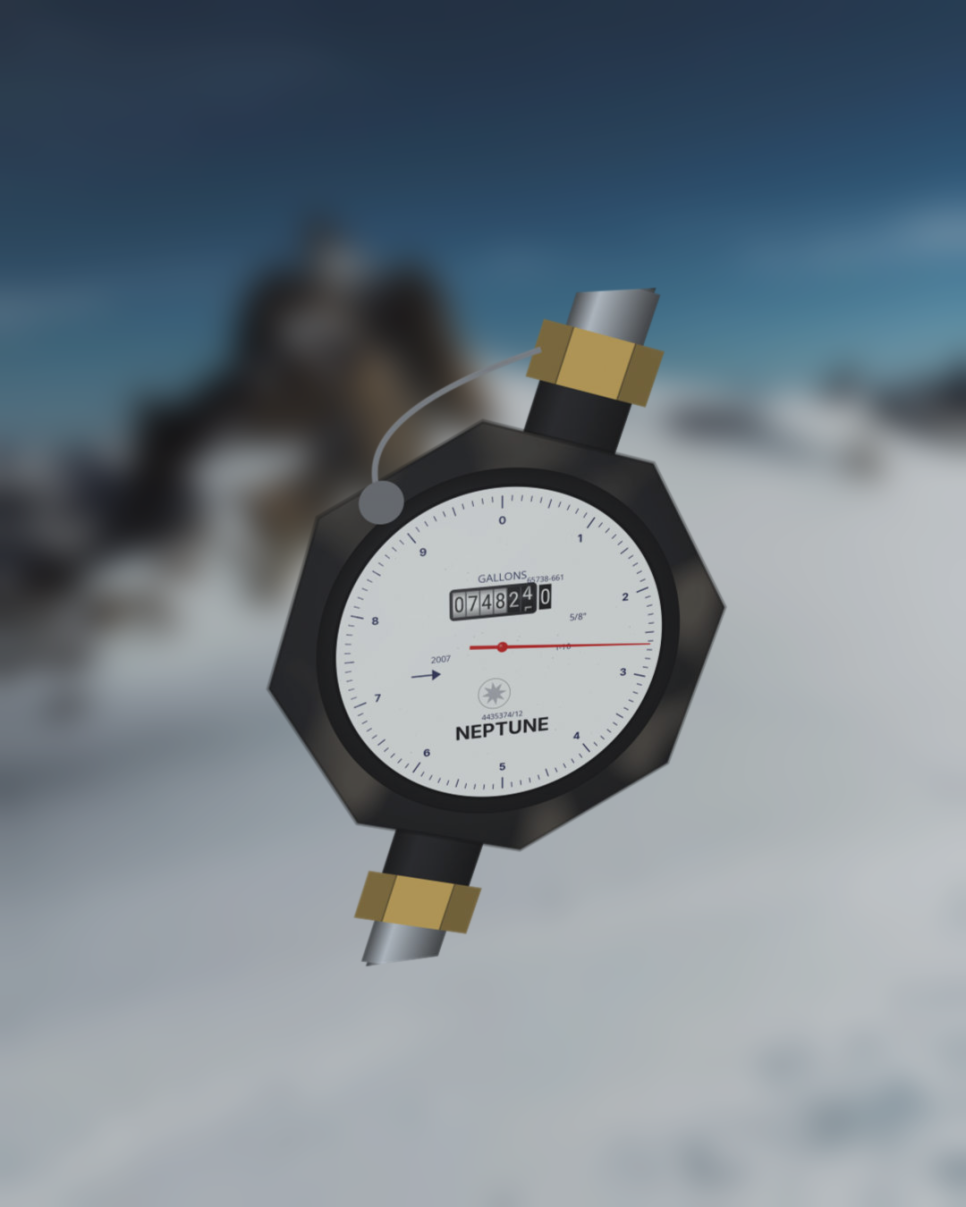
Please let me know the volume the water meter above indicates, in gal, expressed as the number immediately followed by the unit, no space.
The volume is 748242.6gal
